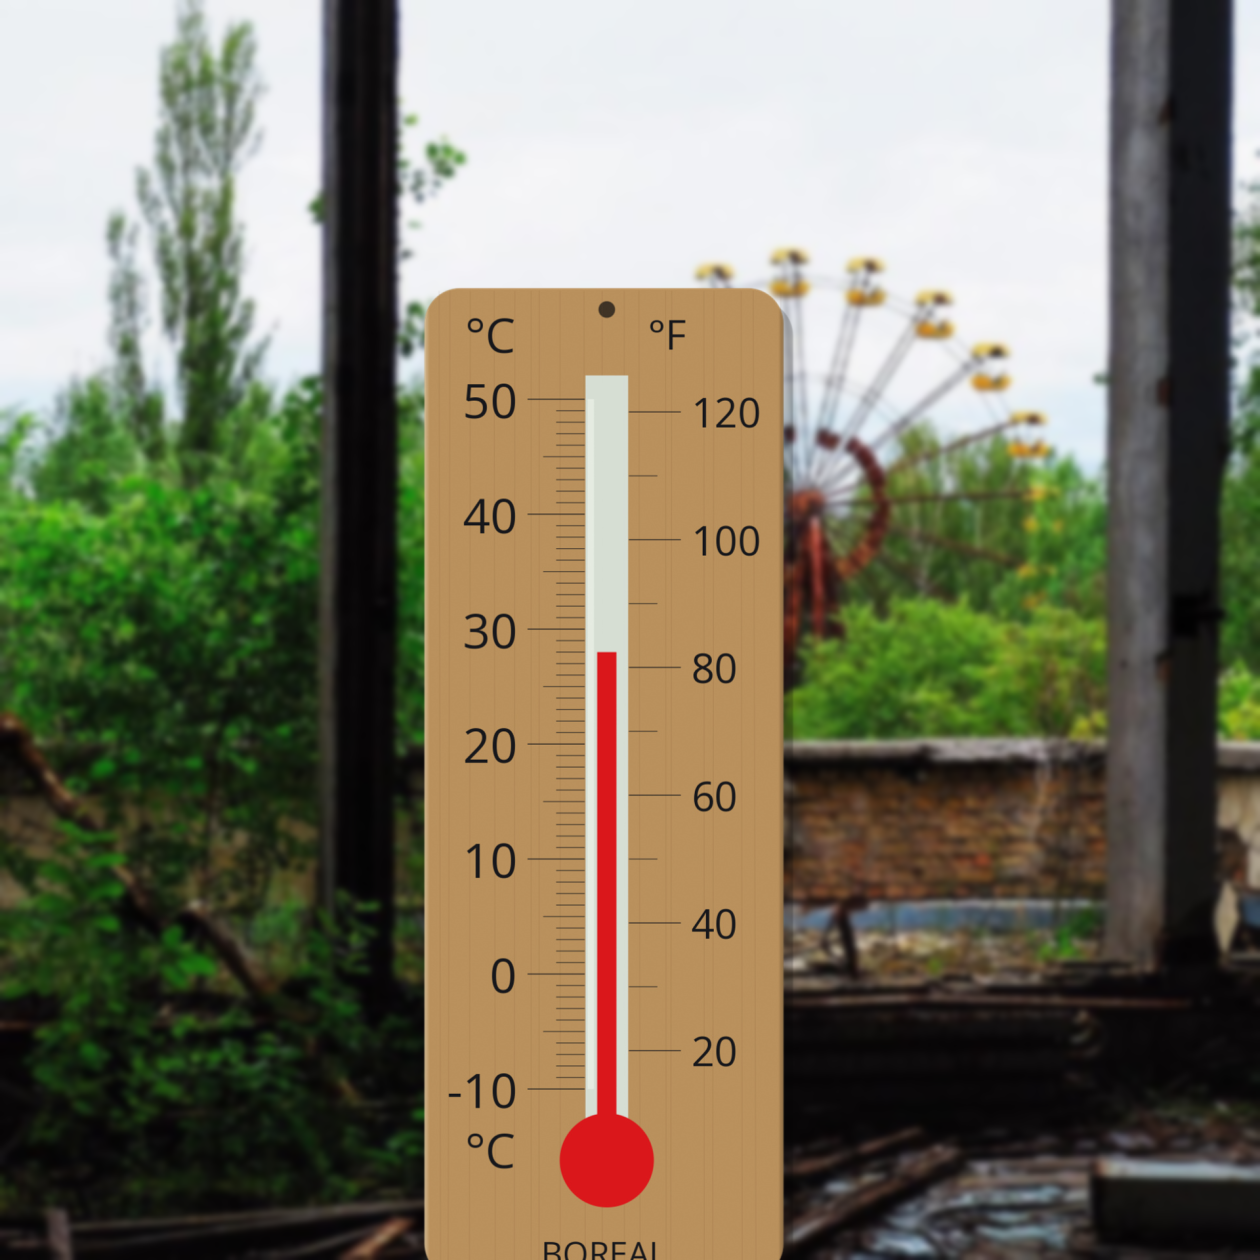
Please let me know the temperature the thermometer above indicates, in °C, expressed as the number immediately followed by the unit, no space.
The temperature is 28°C
